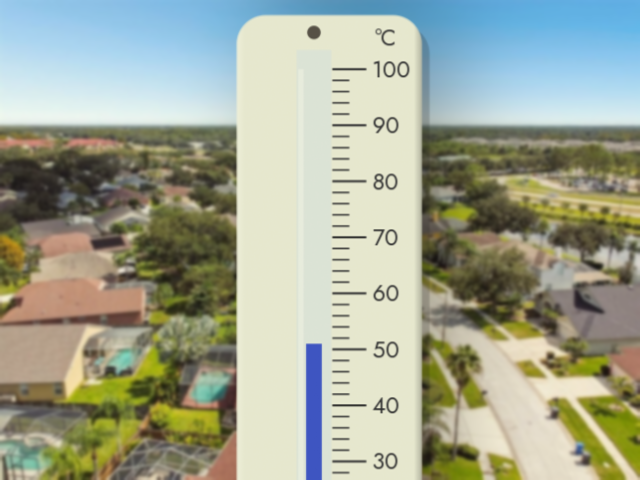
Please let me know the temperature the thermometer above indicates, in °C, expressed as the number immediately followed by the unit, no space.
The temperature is 51°C
